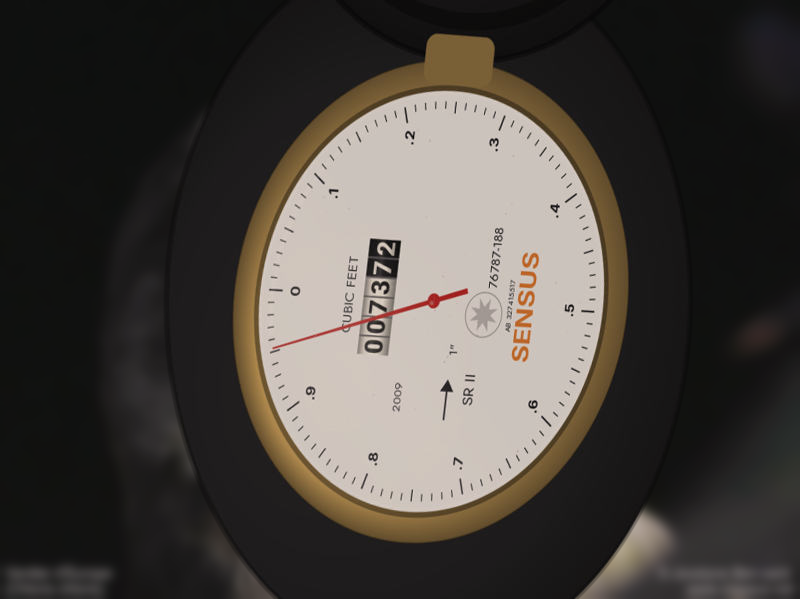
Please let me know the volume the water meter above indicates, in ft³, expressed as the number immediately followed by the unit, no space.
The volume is 7371.95ft³
